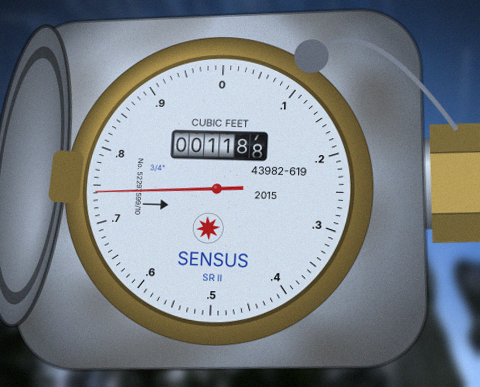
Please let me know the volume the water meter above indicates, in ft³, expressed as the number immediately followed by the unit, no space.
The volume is 1187.74ft³
